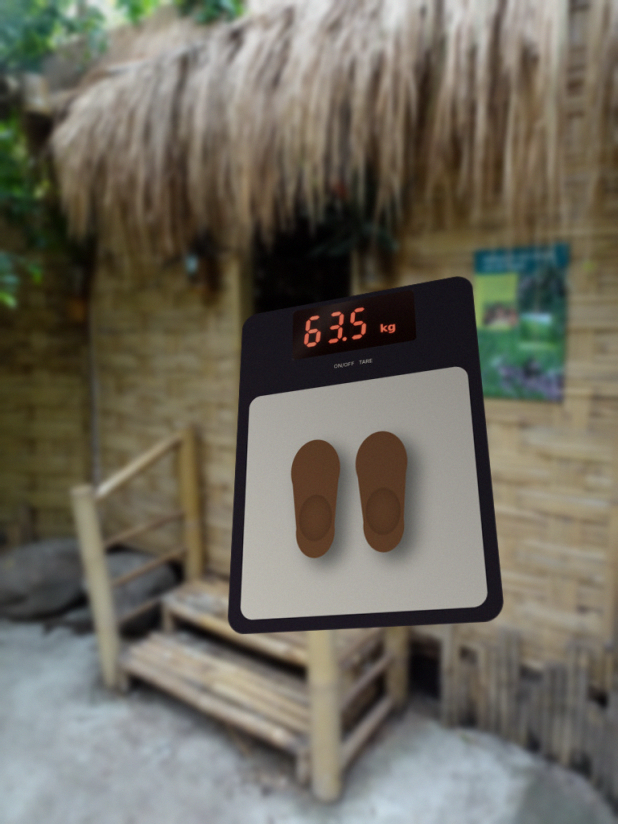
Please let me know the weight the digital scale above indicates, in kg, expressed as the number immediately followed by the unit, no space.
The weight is 63.5kg
